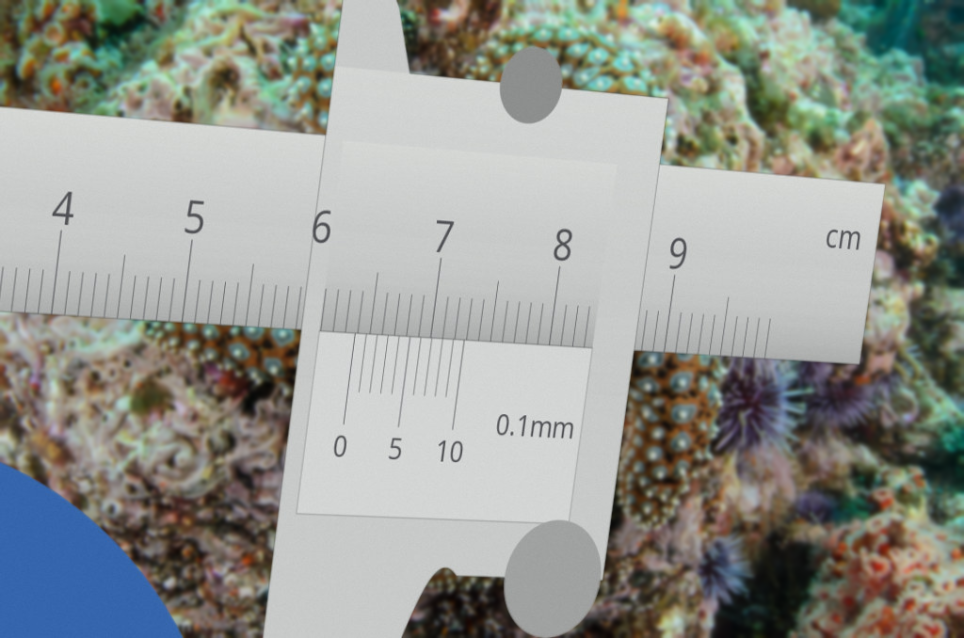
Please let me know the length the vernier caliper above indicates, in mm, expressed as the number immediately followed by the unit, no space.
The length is 63.8mm
